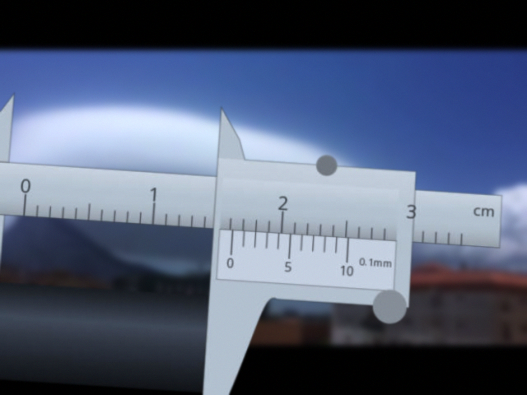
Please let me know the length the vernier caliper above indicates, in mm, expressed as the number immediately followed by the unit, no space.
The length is 16.2mm
